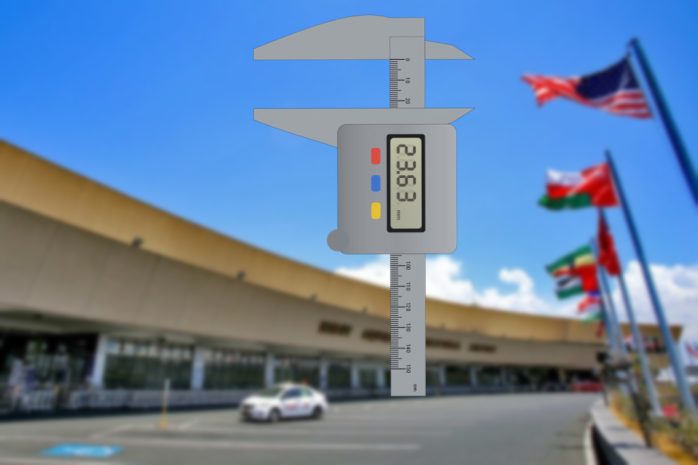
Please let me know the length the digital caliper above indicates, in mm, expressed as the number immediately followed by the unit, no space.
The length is 23.63mm
